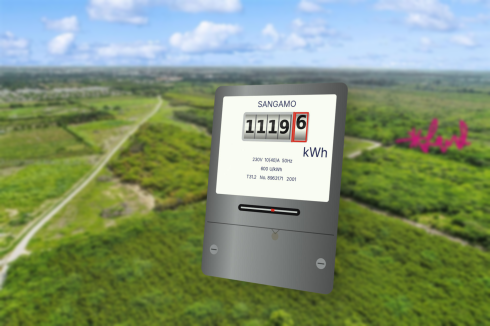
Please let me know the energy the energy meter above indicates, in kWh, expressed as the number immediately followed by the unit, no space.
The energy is 1119.6kWh
